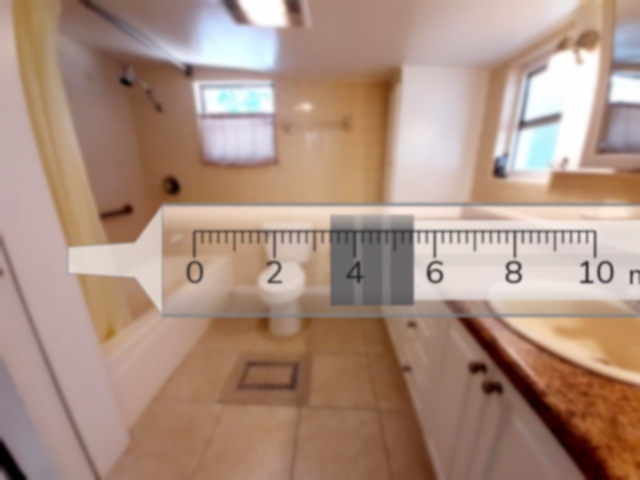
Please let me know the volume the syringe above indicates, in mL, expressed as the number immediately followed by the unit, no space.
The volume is 3.4mL
